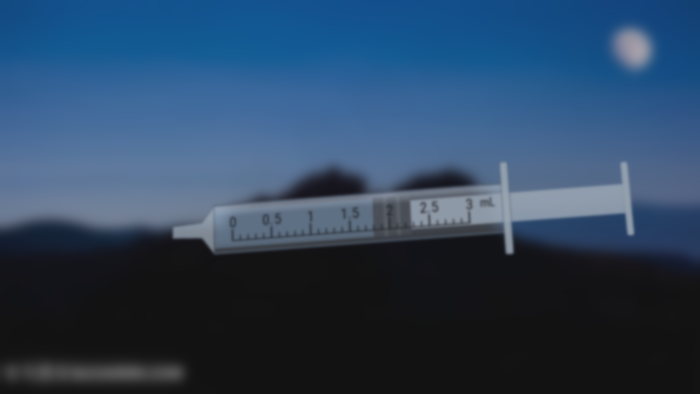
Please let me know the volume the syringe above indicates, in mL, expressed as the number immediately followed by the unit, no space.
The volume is 1.8mL
